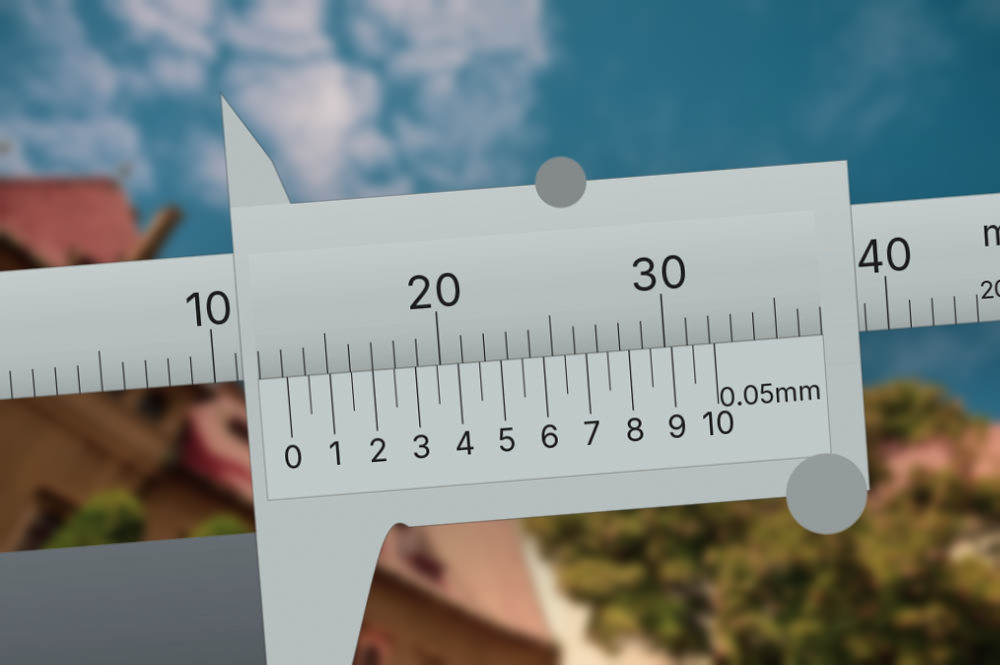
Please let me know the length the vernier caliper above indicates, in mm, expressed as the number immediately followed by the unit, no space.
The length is 13.2mm
